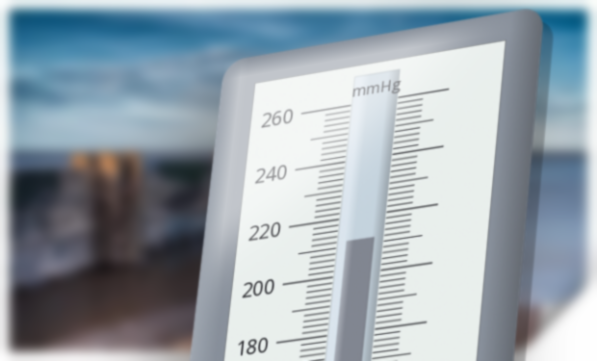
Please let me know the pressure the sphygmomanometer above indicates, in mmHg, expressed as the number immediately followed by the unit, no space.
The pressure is 212mmHg
